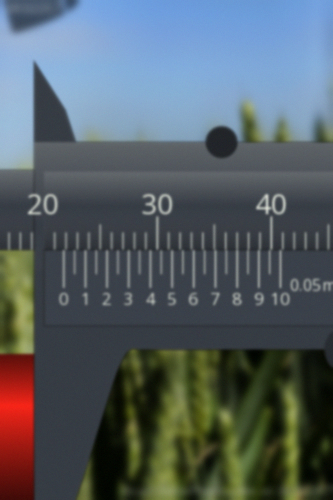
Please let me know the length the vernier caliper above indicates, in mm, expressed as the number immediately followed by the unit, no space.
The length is 21.8mm
